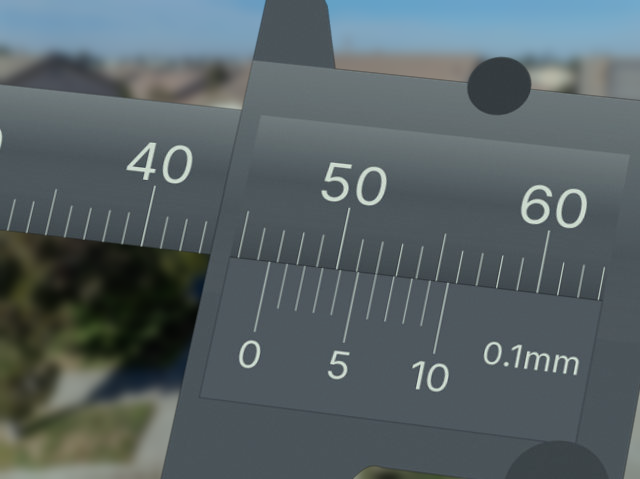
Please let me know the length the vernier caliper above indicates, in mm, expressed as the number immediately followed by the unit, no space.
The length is 46.6mm
